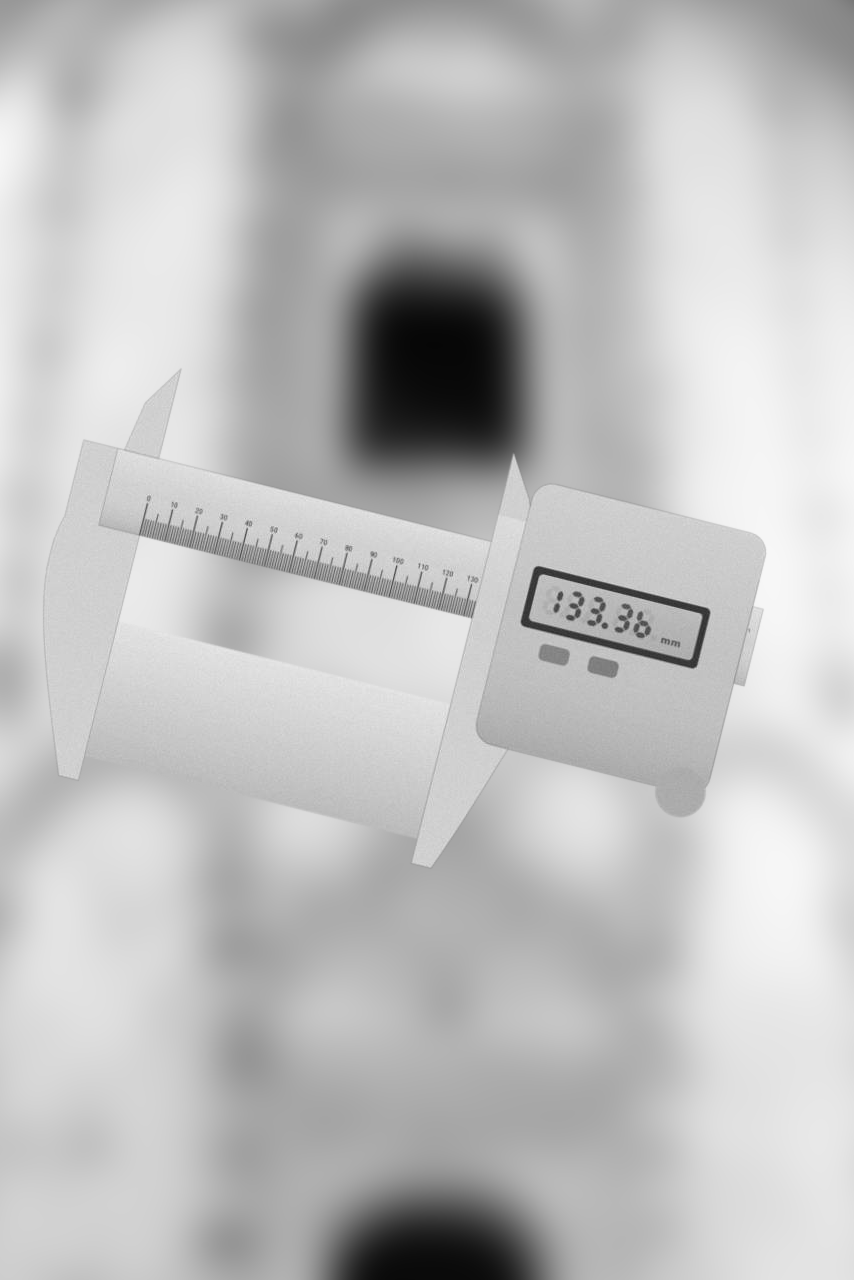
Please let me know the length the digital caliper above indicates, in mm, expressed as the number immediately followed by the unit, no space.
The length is 133.36mm
